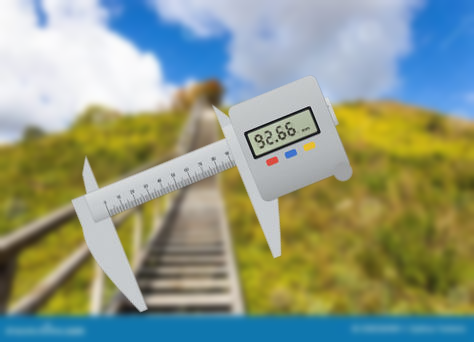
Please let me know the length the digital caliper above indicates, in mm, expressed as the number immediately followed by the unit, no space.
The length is 92.66mm
